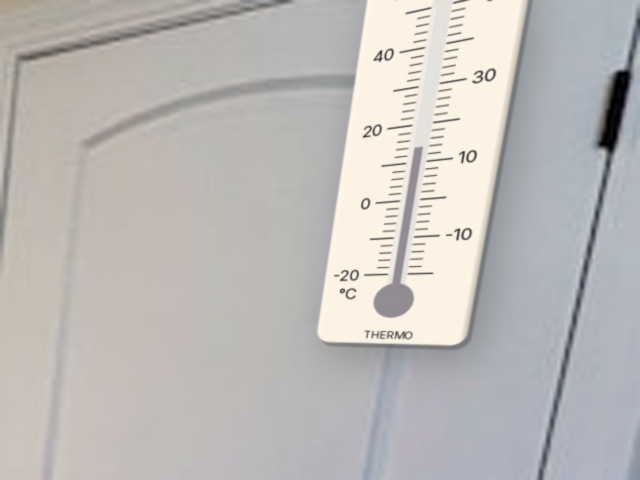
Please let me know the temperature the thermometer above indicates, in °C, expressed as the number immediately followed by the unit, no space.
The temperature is 14°C
